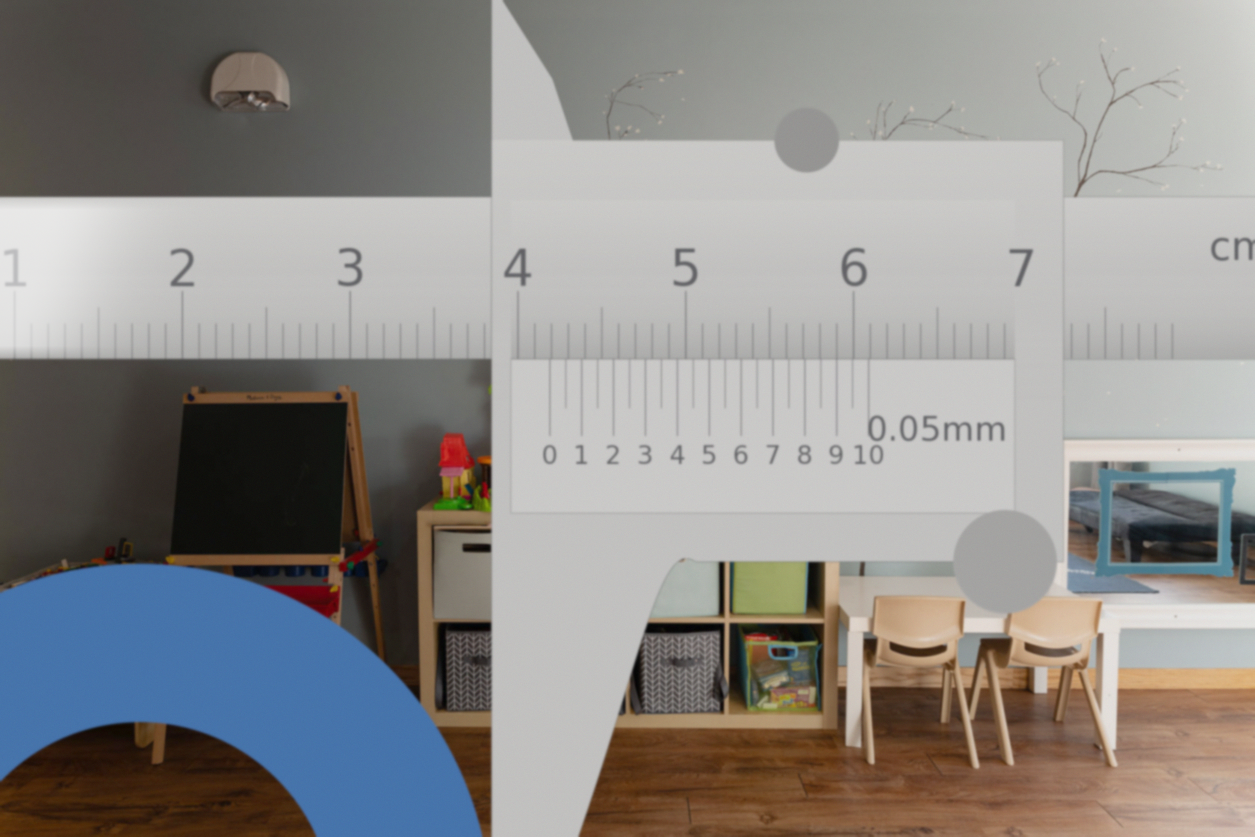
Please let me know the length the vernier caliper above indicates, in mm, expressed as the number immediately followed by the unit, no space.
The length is 41.9mm
